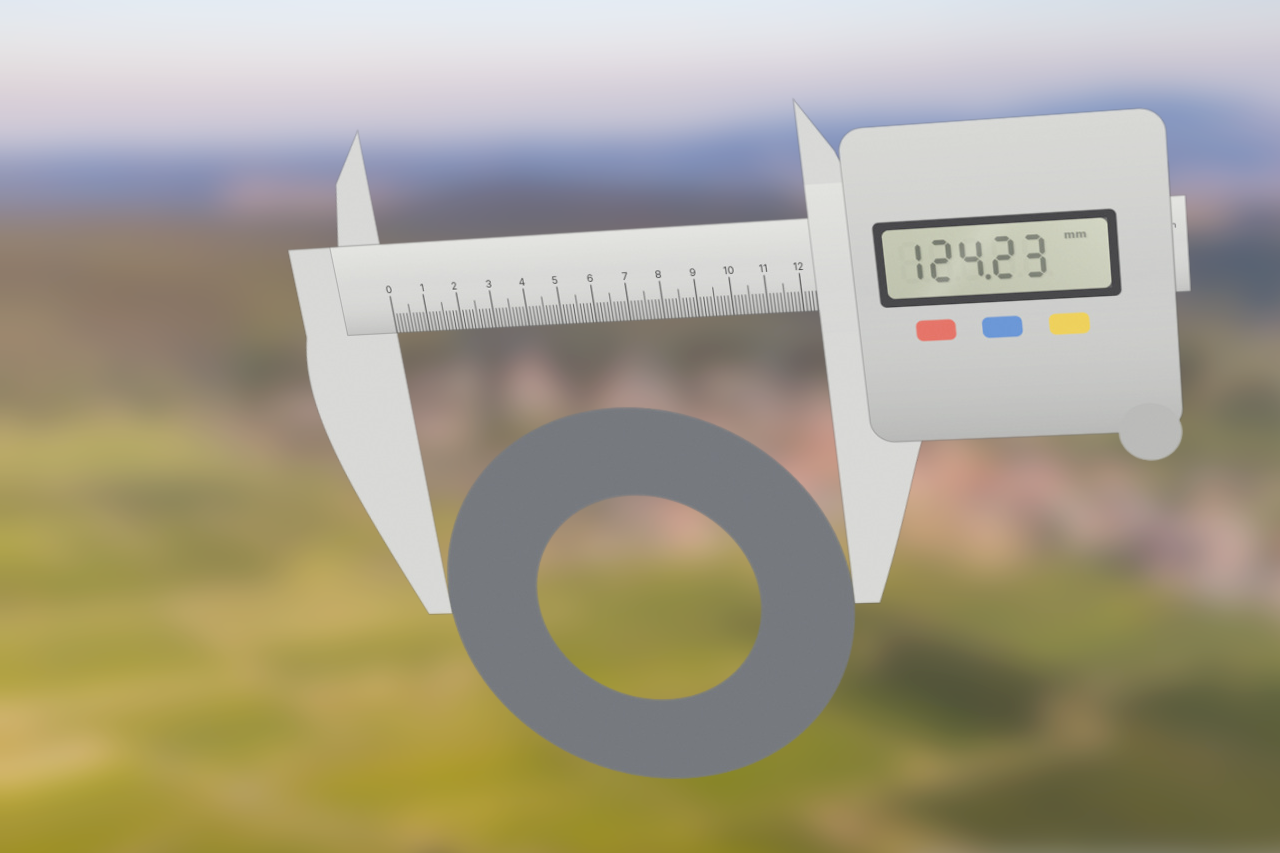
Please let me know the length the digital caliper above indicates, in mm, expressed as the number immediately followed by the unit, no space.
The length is 124.23mm
